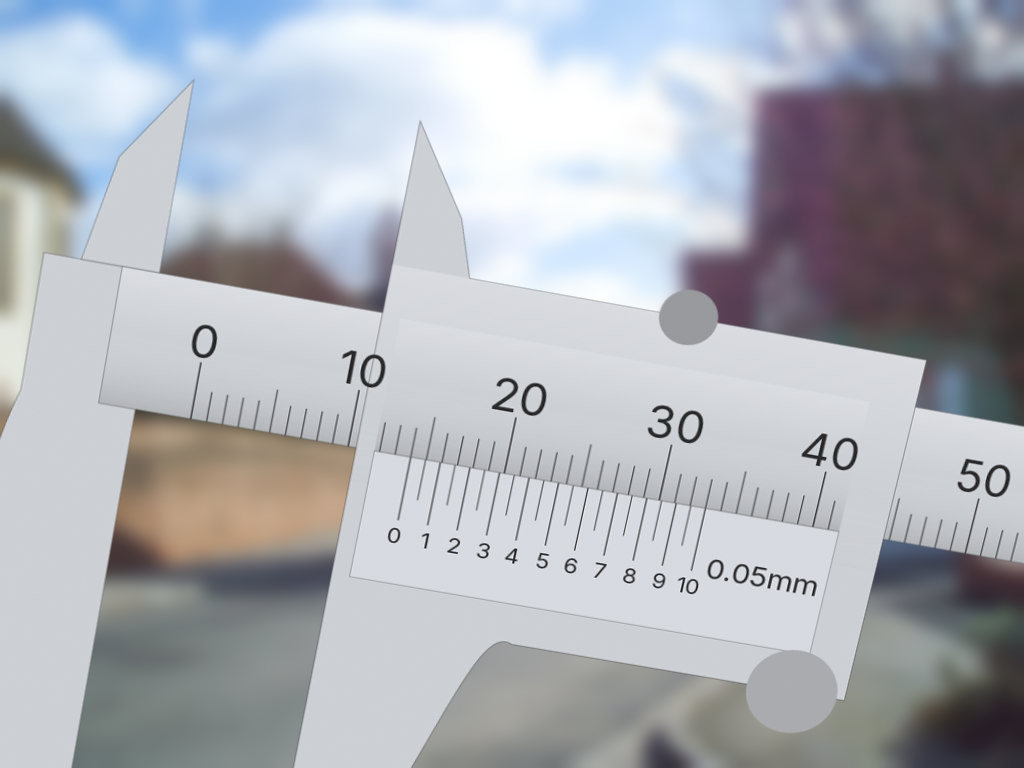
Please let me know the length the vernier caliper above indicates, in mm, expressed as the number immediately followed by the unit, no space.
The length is 14.0mm
